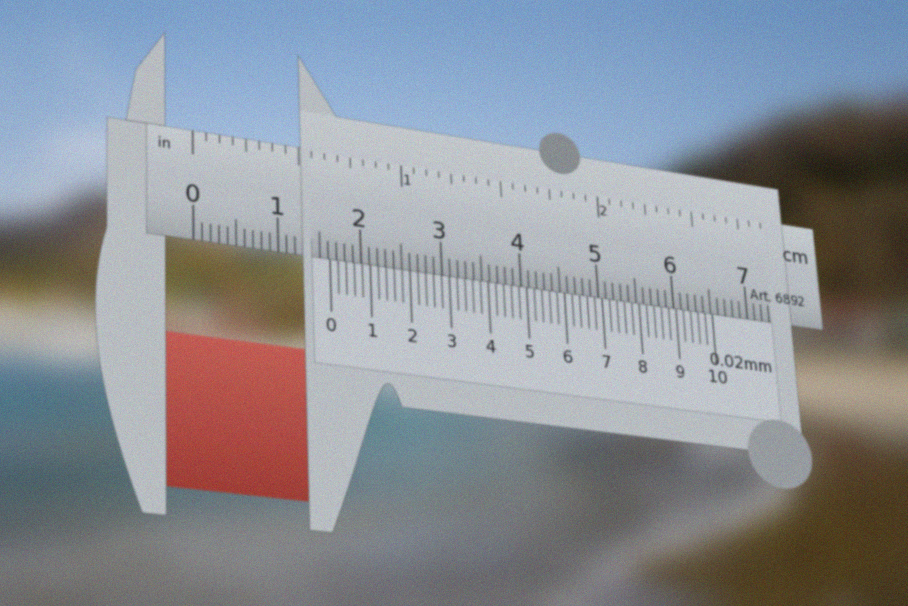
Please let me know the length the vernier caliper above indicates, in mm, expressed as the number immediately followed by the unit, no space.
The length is 16.2mm
